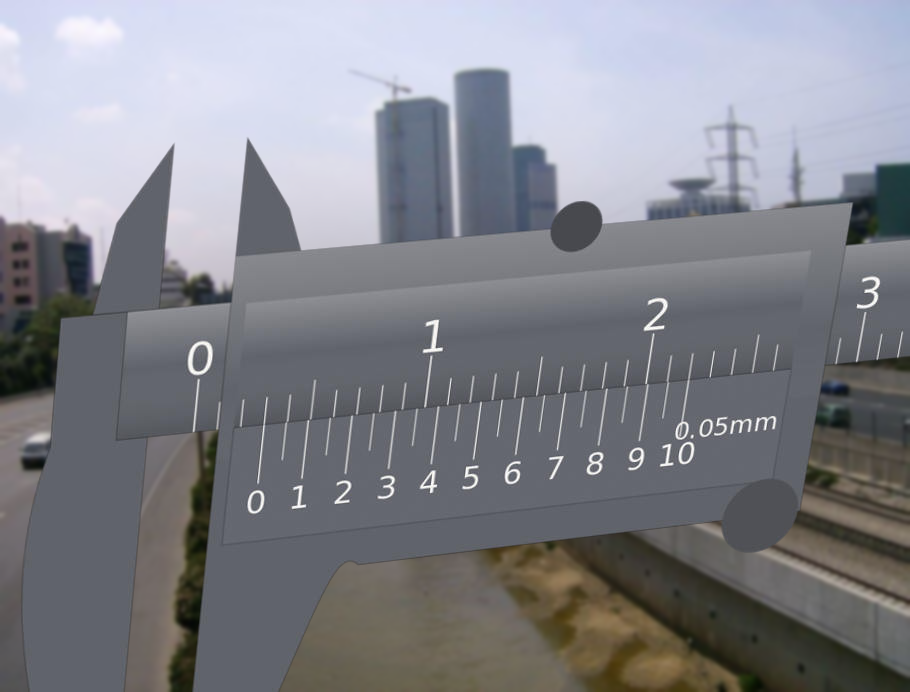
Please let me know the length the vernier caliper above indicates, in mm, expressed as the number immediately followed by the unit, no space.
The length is 3.0mm
